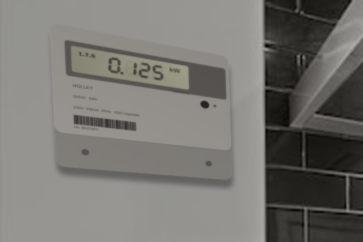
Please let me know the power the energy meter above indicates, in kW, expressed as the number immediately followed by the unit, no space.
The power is 0.125kW
